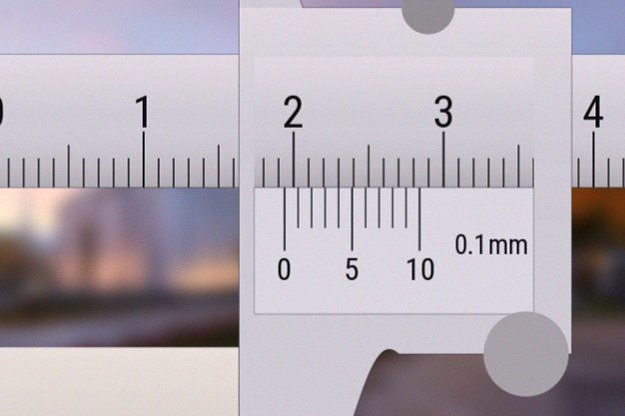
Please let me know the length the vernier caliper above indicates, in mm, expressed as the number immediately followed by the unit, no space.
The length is 19.4mm
